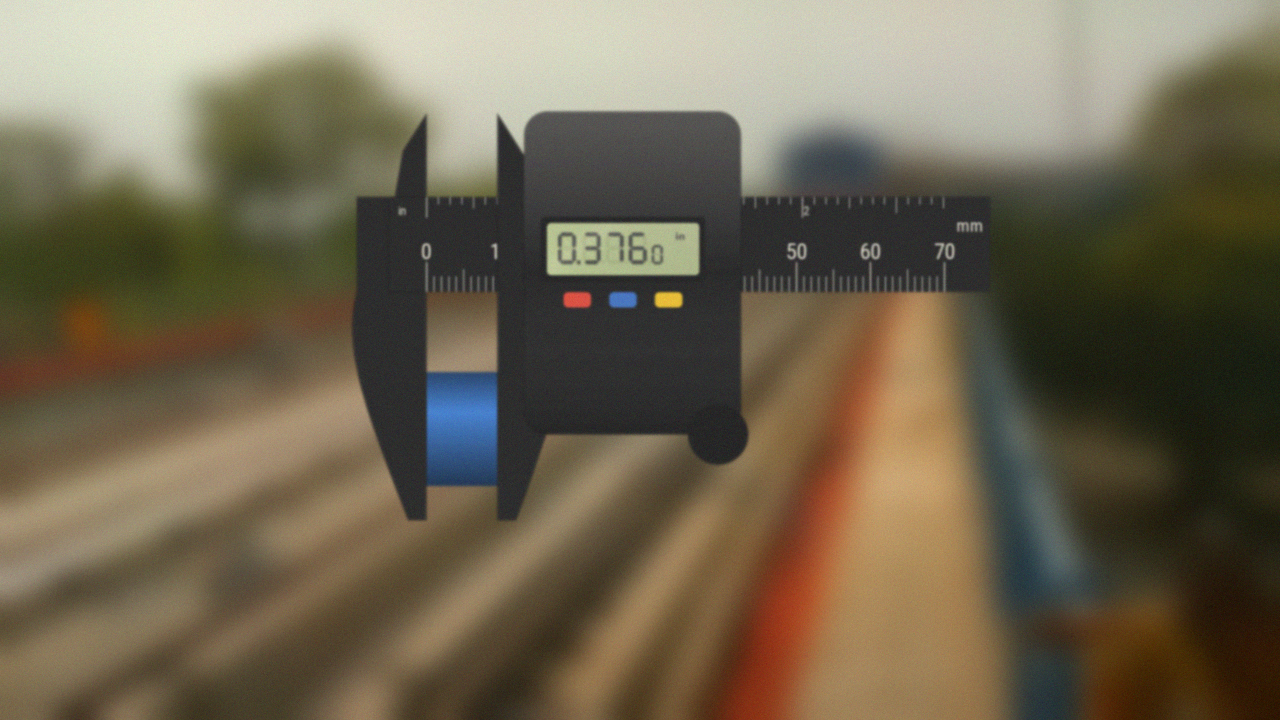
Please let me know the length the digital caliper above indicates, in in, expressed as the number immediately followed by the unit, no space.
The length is 0.3760in
